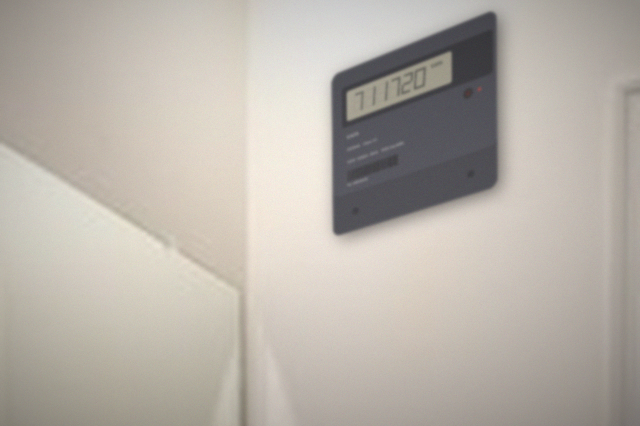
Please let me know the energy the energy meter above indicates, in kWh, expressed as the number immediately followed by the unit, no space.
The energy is 711720kWh
